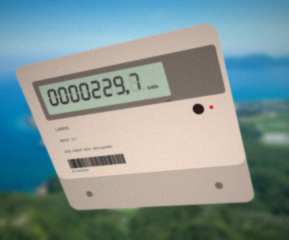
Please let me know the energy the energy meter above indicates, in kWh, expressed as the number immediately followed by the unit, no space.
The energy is 229.7kWh
